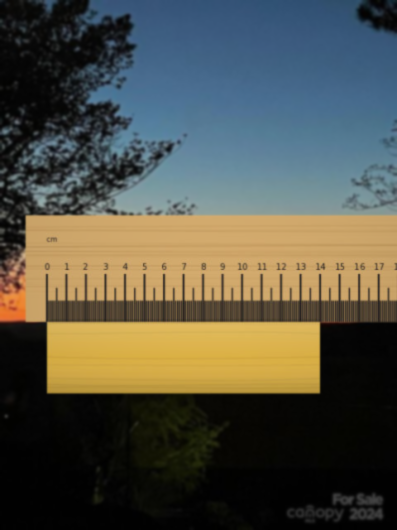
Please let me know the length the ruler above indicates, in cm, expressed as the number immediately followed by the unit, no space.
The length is 14cm
